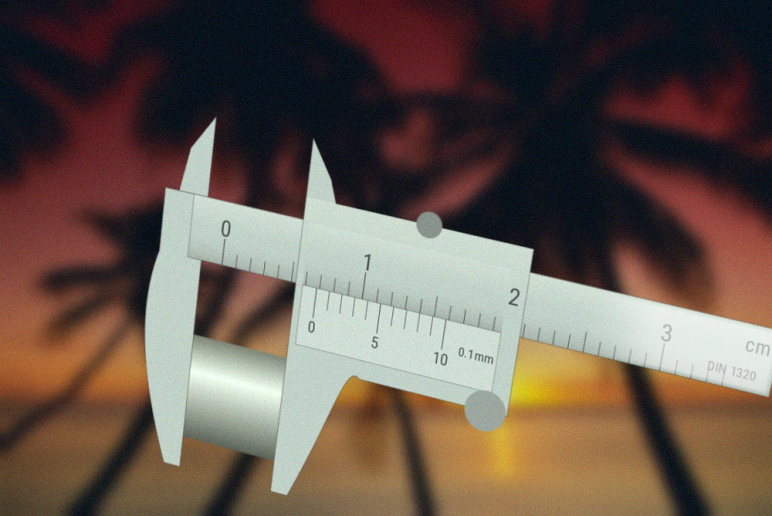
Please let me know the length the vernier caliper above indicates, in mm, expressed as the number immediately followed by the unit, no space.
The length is 6.8mm
